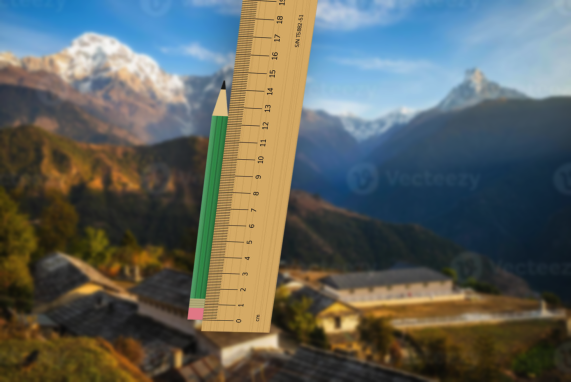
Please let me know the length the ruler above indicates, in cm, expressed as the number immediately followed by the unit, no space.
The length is 14.5cm
